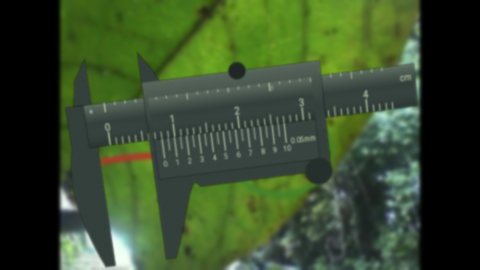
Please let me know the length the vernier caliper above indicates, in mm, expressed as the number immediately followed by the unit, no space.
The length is 8.0mm
